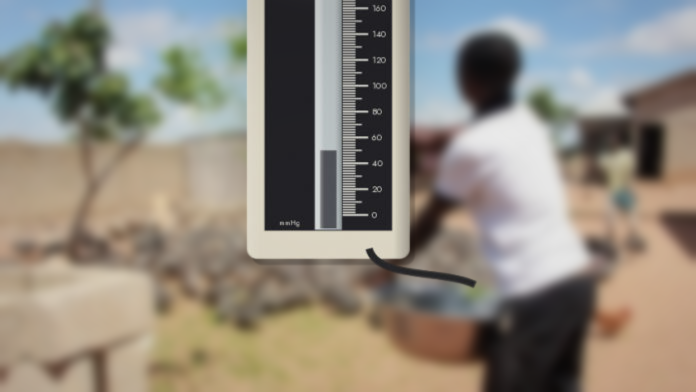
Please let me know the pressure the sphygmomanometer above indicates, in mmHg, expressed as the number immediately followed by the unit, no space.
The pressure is 50mmHg
